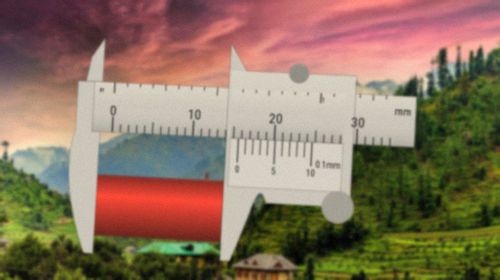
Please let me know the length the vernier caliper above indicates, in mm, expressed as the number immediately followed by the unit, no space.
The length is 15.6mm
